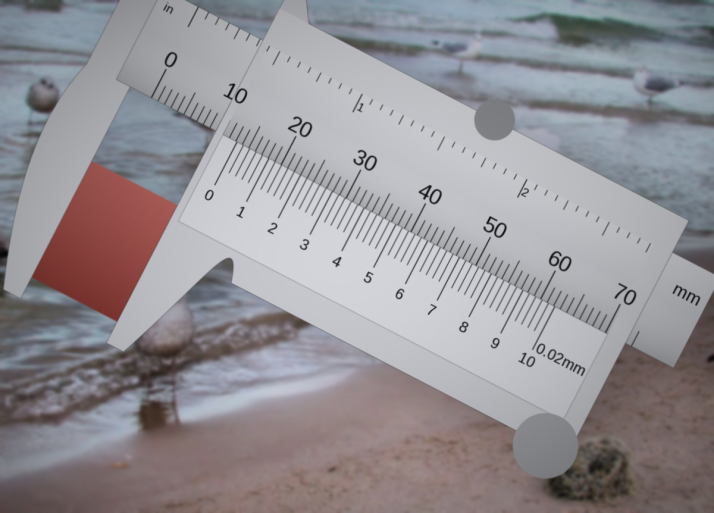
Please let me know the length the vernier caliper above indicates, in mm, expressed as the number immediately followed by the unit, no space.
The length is 13.2mm
